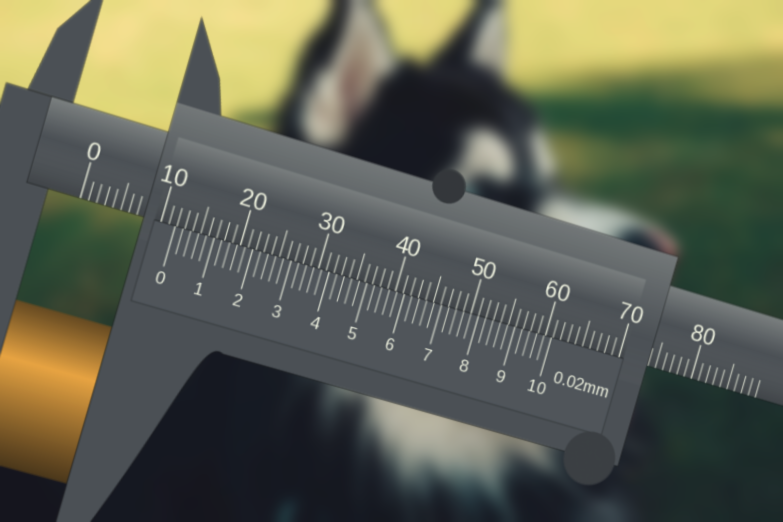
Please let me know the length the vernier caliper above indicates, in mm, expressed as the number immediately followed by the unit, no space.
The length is 11.8mm
